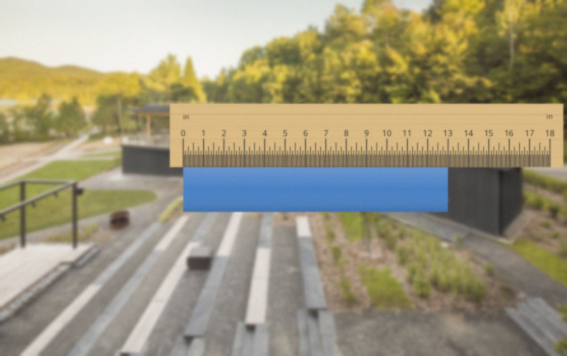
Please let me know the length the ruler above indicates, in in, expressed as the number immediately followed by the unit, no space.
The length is 13in
